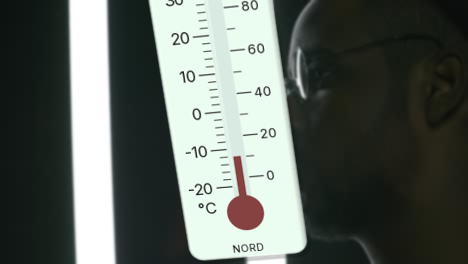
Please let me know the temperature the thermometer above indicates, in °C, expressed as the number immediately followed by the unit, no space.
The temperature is -12°C
